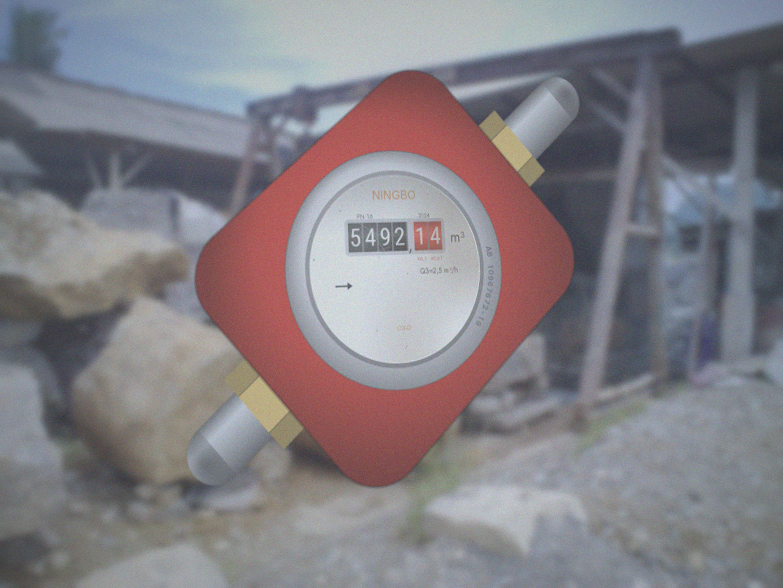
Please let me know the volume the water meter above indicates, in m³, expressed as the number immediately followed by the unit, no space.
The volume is 5492.14m³
